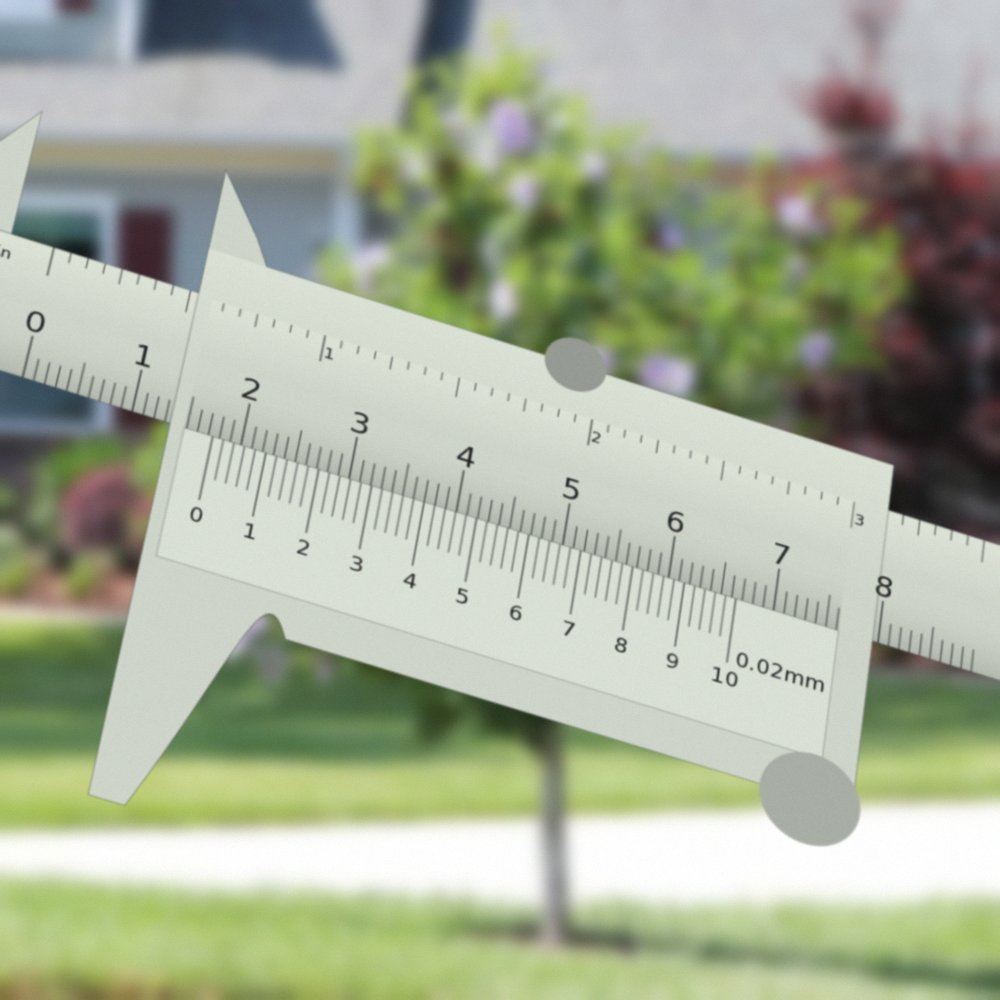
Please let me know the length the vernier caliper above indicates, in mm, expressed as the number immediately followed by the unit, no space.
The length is 17.4mm
